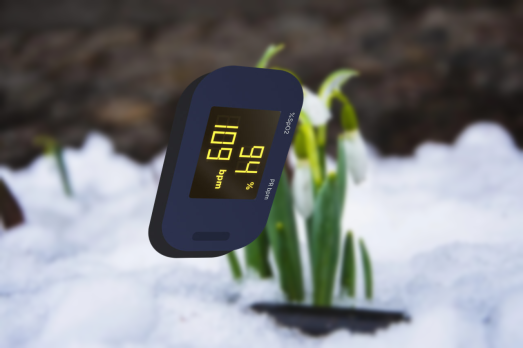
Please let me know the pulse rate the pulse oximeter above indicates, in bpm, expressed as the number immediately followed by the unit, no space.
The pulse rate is 109bpm
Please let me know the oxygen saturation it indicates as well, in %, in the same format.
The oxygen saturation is 94%
